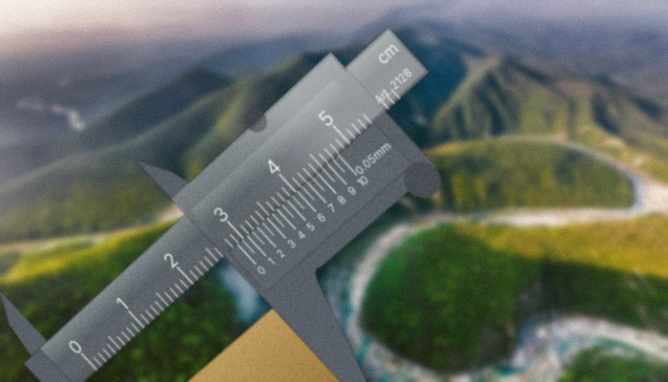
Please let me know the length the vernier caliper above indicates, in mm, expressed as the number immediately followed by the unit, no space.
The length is 28.8mm
